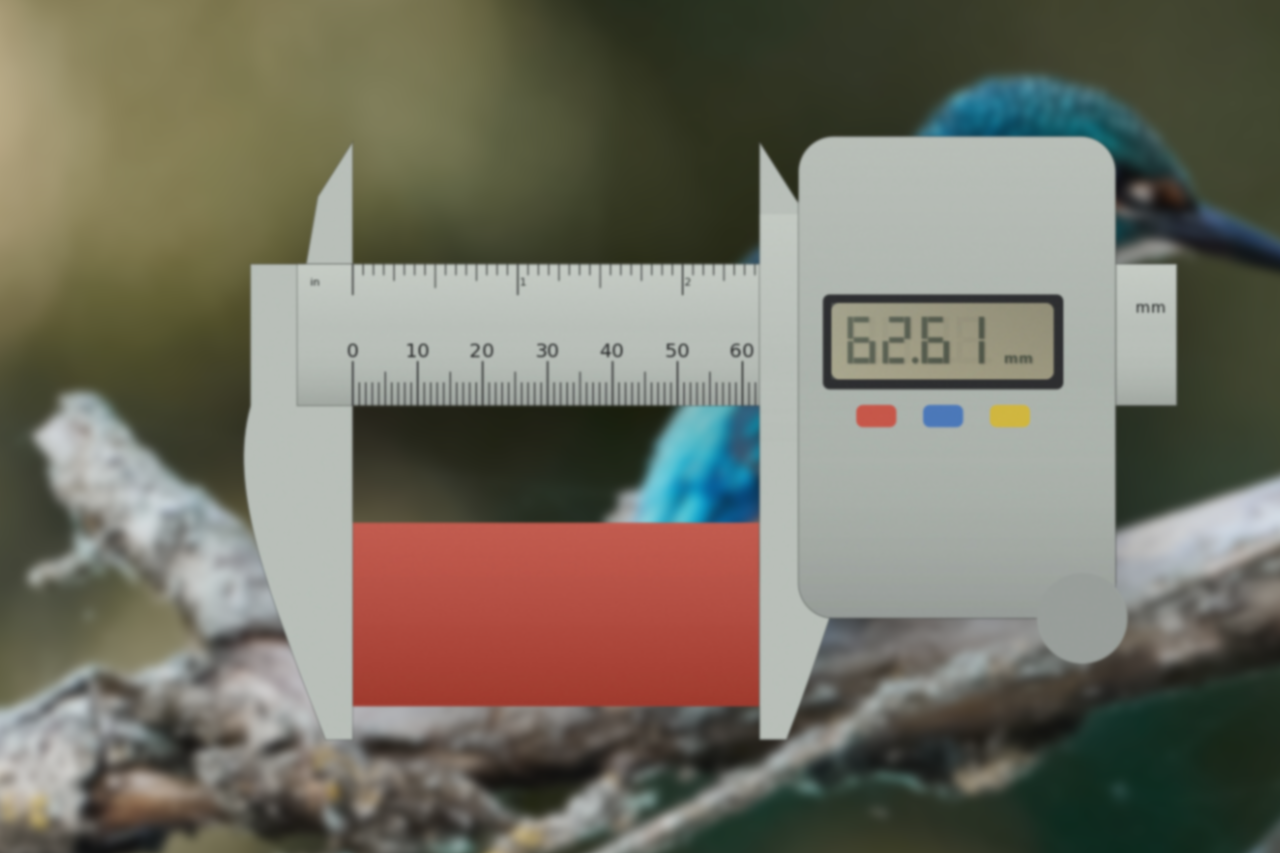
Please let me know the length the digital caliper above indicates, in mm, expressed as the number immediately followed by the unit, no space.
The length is 62.61mm
